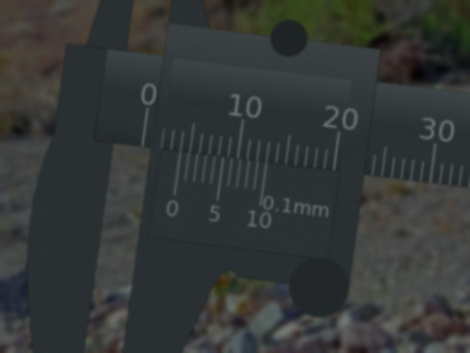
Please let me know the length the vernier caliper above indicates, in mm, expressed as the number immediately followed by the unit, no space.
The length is 4.0mm
